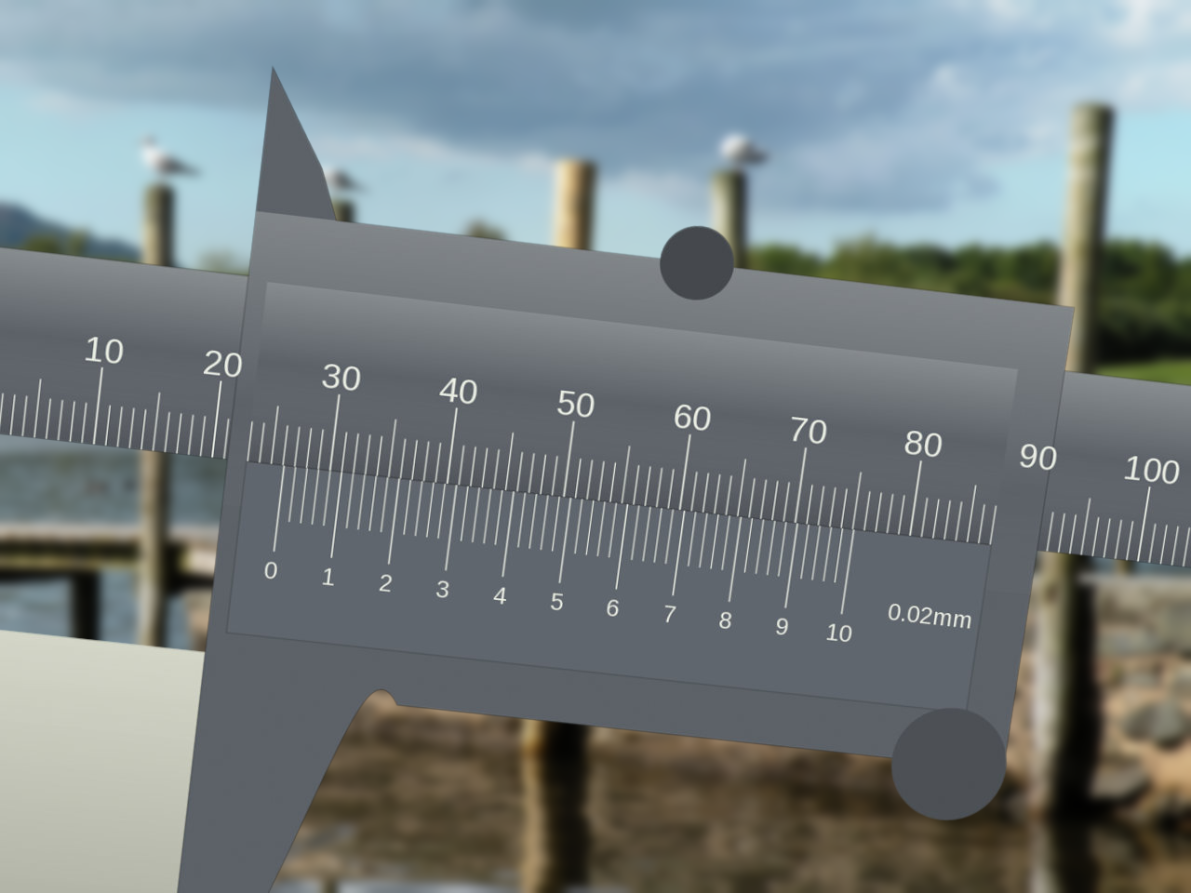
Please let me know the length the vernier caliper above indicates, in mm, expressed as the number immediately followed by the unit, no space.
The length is 26.1mm
